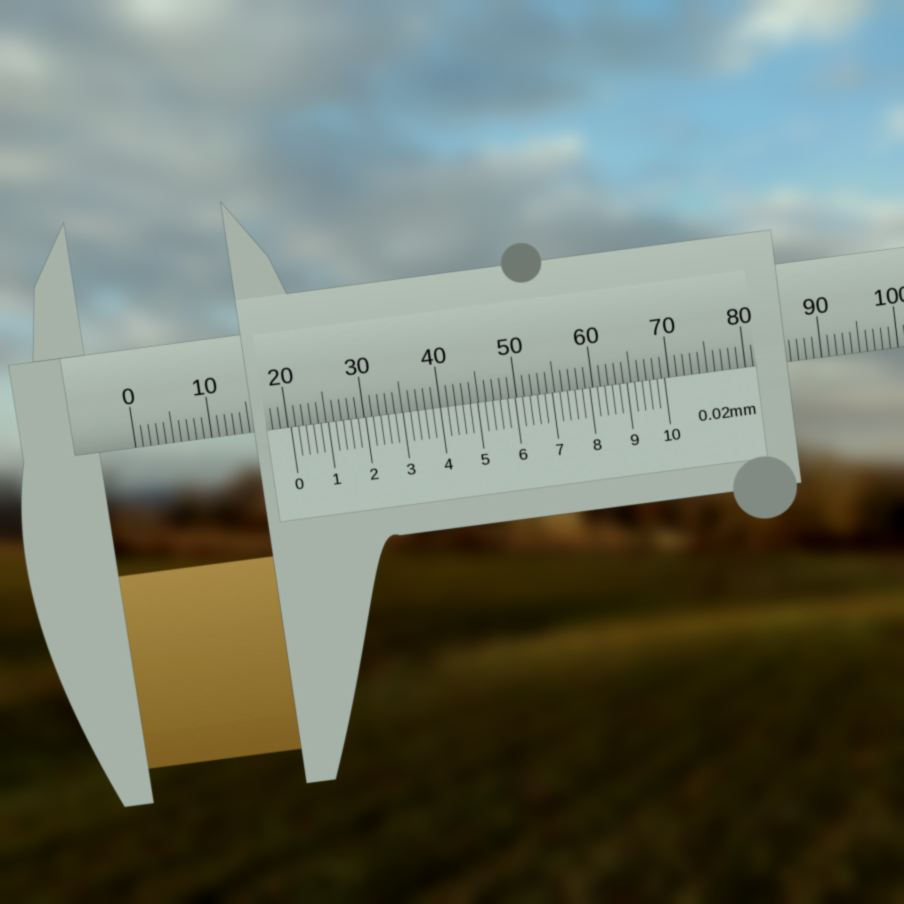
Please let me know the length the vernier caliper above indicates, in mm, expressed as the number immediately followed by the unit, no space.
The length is 20.4mm
